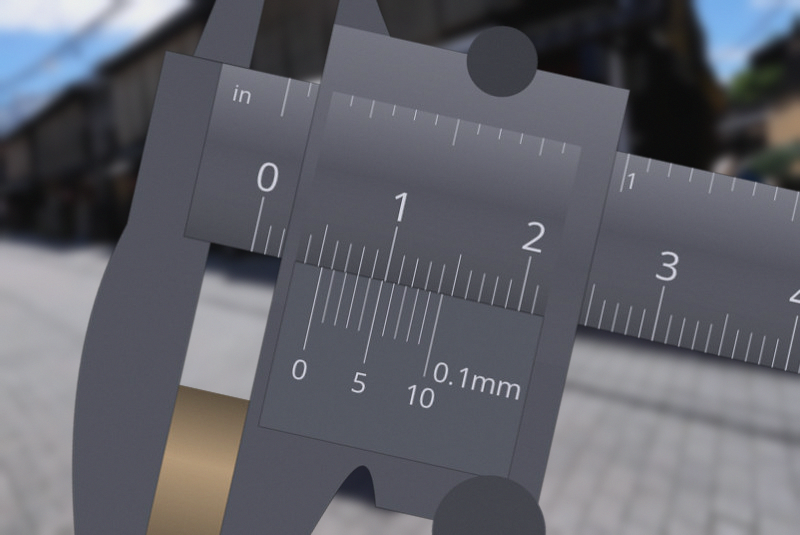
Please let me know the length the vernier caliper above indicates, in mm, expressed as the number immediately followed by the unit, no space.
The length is 5.3mm
